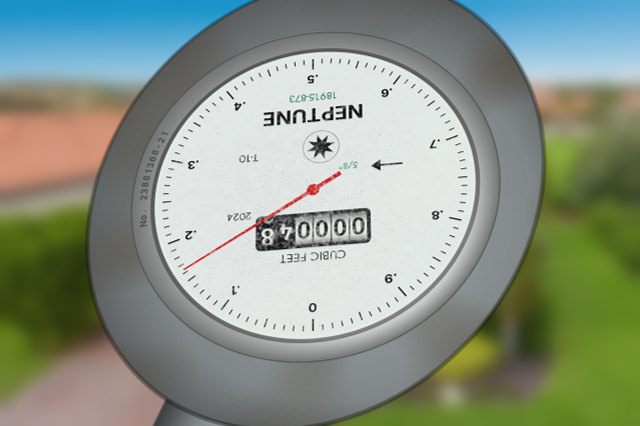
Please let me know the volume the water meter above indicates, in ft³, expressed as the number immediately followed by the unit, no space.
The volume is 48.16ft³
